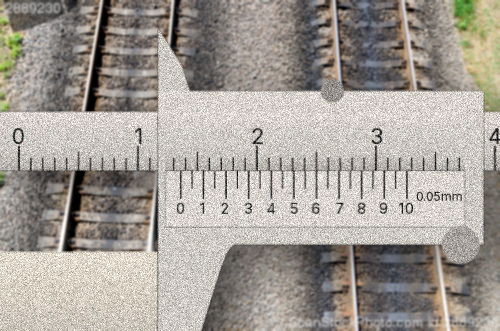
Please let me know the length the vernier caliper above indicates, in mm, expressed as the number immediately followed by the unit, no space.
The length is 13.6mm
